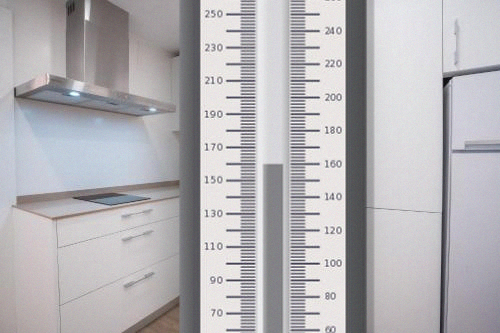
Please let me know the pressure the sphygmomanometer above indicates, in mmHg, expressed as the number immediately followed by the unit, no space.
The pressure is 160mmHg
